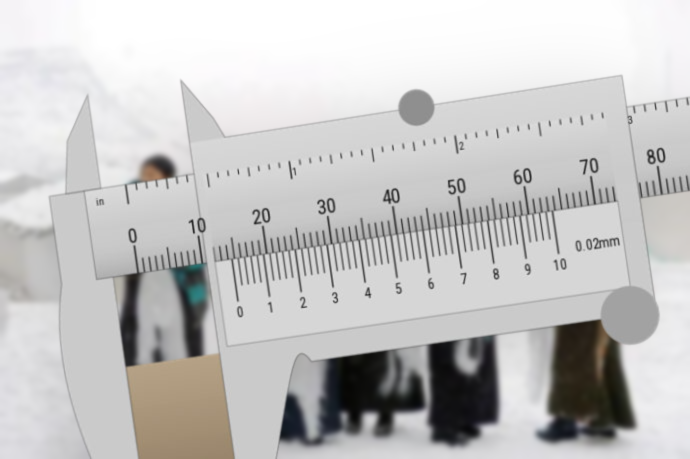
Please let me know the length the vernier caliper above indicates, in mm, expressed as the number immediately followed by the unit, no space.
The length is 14.6mm
